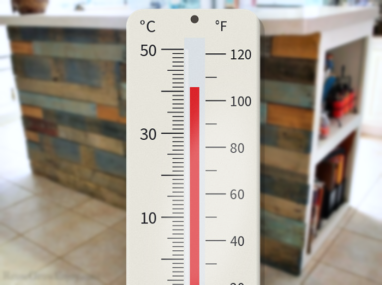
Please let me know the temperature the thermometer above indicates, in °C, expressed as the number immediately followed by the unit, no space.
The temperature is 41°C
